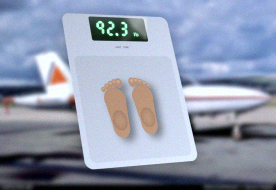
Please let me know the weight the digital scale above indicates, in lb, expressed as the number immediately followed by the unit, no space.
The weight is 92.3lb
